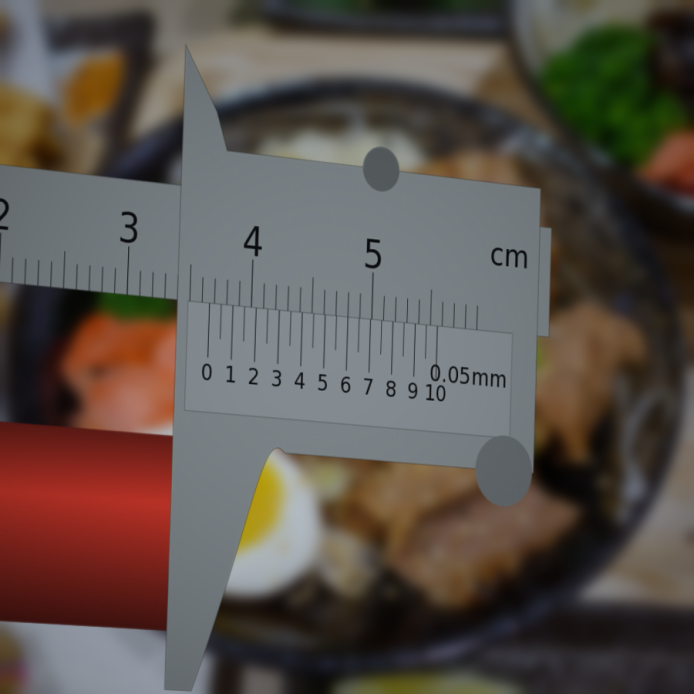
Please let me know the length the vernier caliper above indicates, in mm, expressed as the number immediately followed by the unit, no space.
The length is 36.6mm
